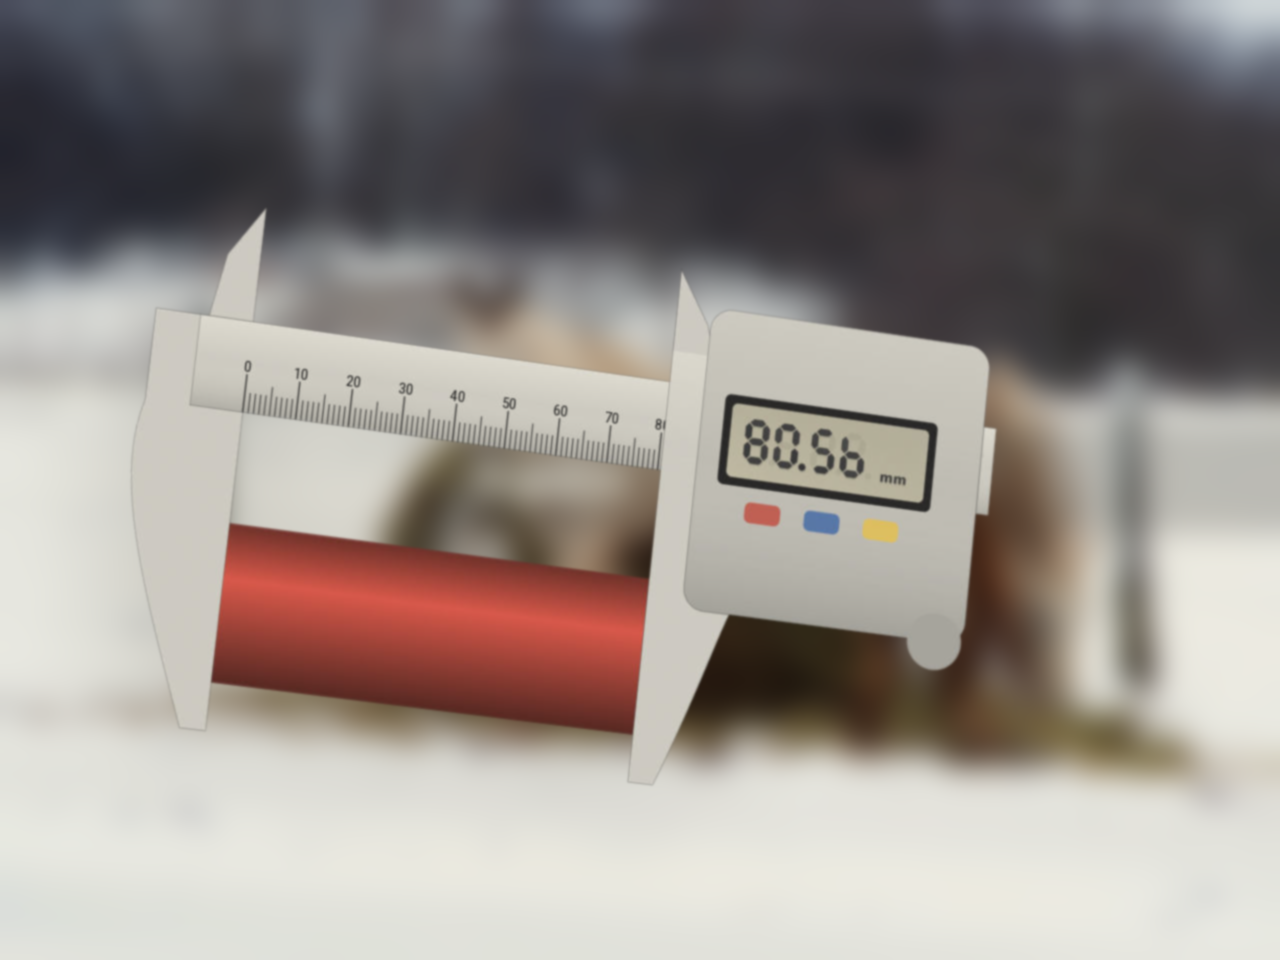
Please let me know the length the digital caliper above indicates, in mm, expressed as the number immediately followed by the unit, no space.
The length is 80.56mm
